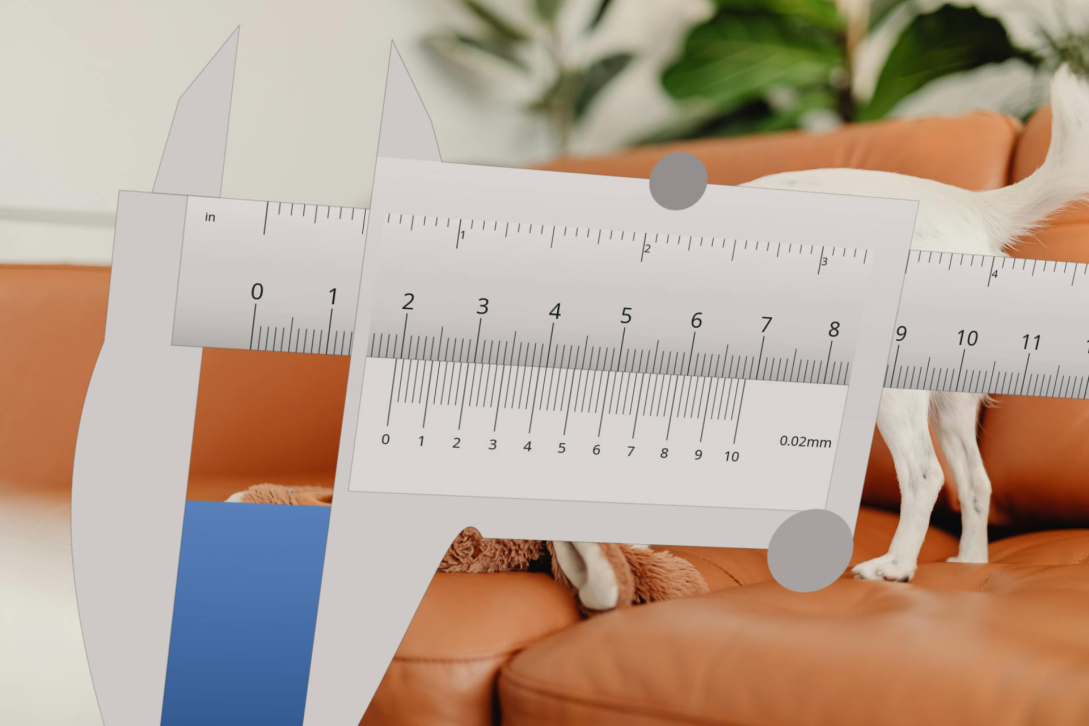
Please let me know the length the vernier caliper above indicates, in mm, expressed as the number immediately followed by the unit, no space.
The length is 19.4mm
